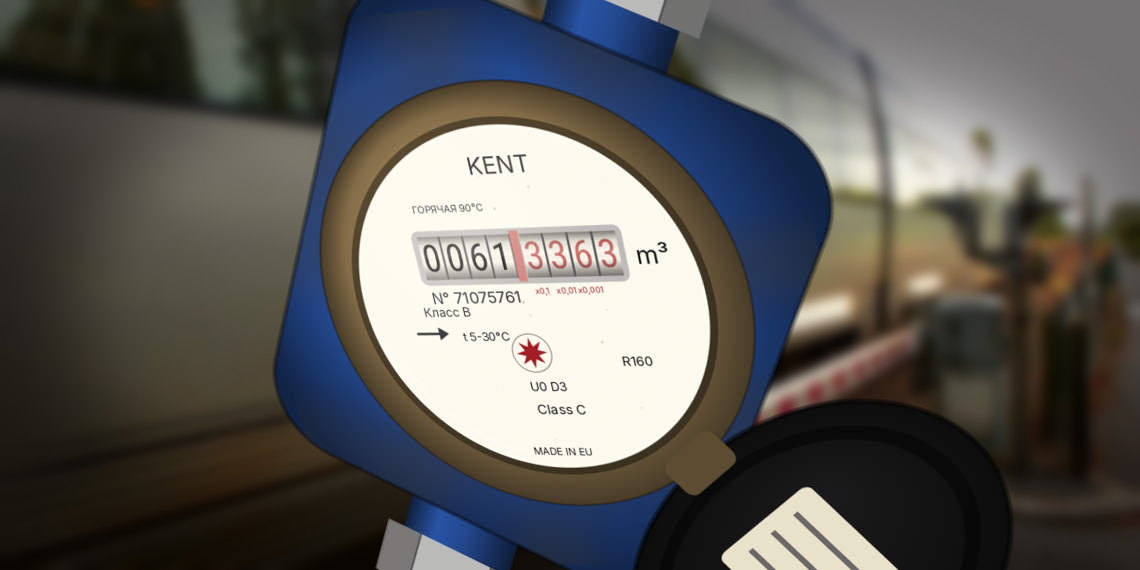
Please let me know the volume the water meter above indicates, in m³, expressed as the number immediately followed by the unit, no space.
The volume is 61.3363m³
